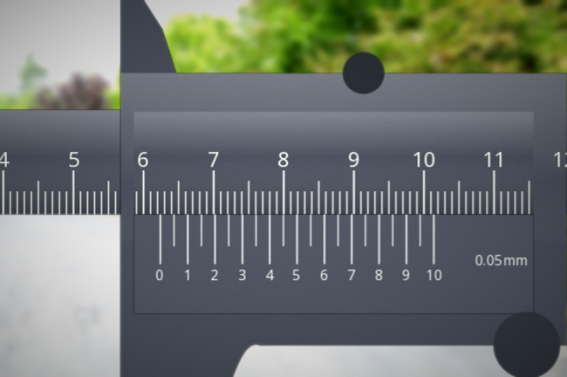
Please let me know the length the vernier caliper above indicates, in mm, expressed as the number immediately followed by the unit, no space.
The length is 62.4mm
